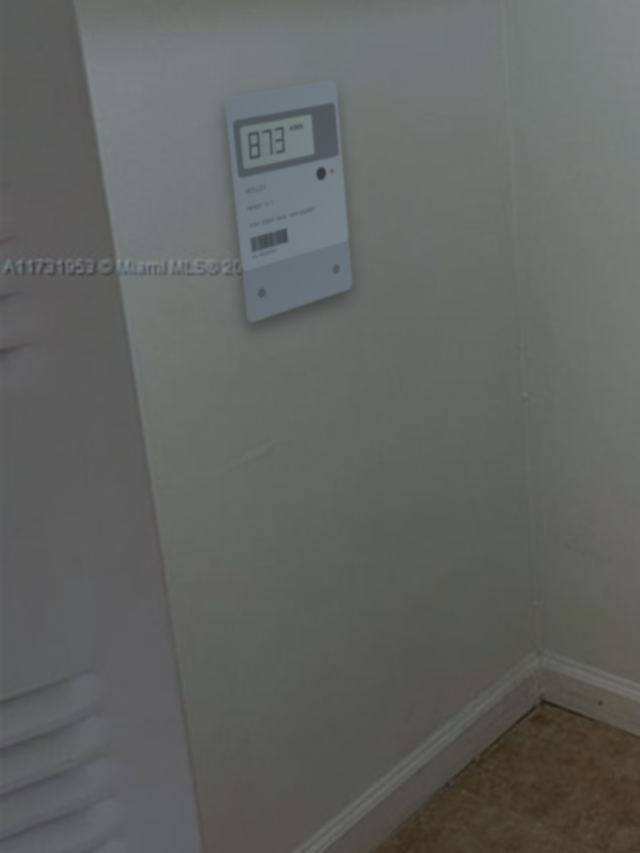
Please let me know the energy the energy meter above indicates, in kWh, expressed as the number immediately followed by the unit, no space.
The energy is 873kWh
